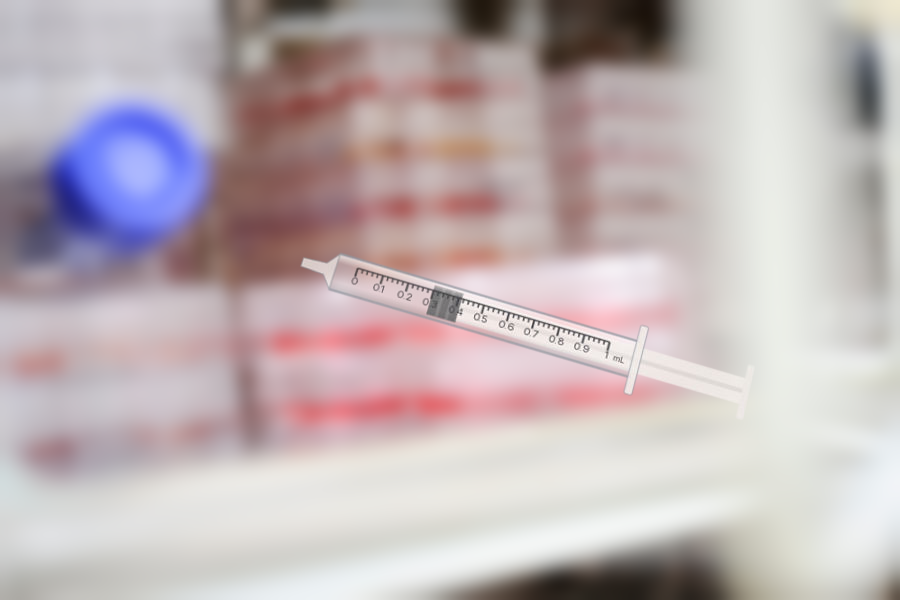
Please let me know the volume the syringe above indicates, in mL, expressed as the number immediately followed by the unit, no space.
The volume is 0.3mL
